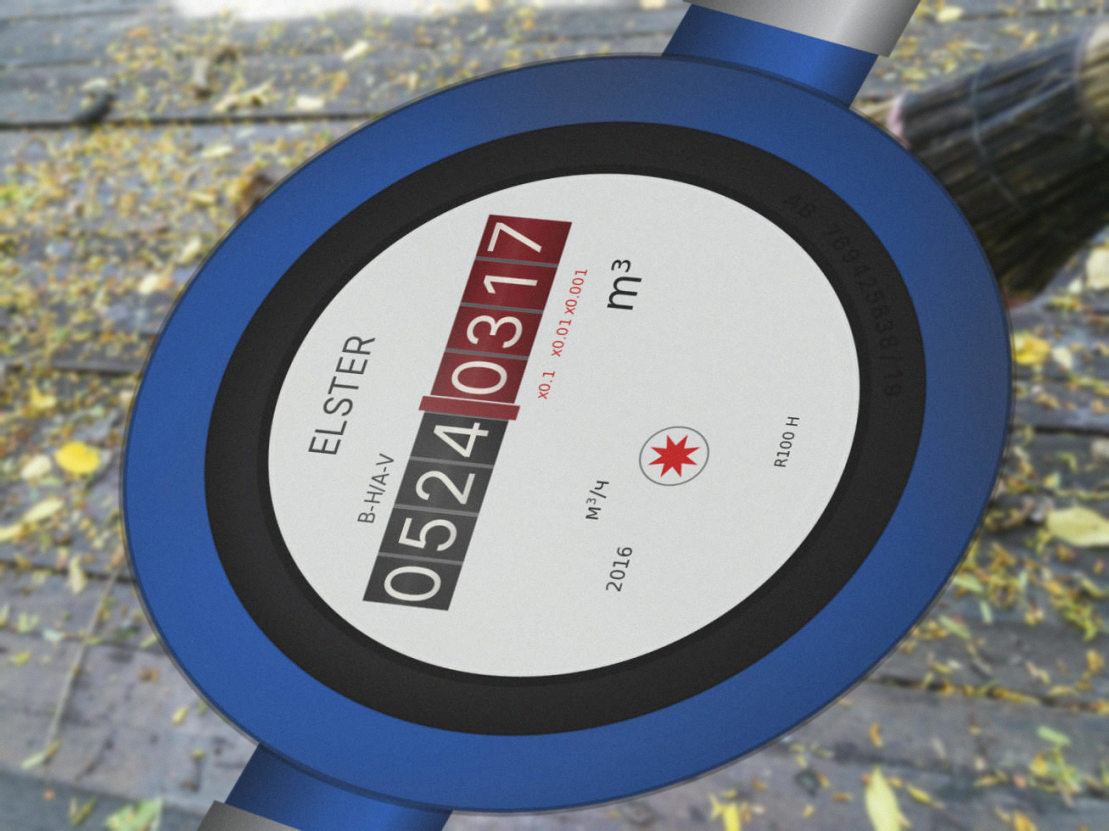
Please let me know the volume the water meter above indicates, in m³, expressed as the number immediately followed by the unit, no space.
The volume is 524.0317m³
